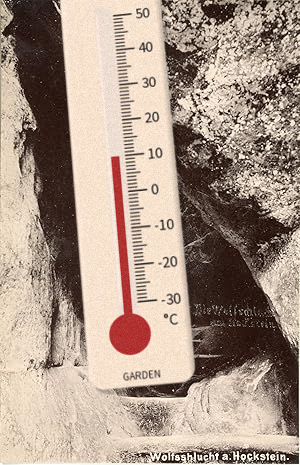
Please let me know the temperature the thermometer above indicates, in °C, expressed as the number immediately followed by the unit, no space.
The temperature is 10°C
